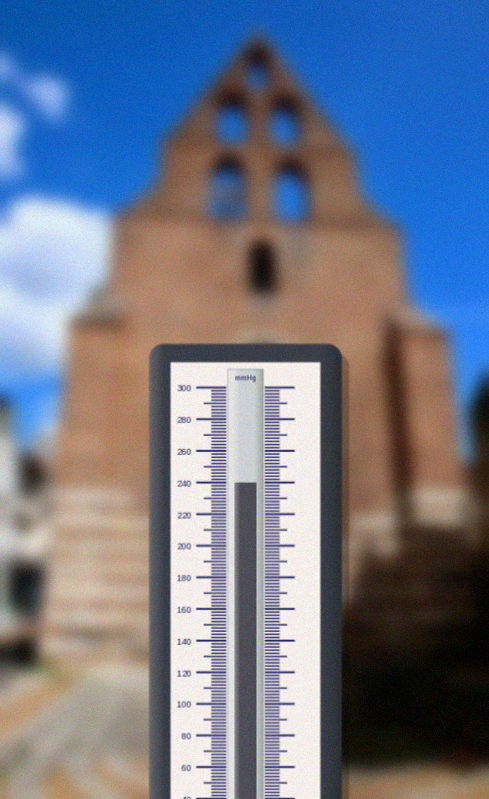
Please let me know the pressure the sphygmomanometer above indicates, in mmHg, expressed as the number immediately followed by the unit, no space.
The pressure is 240mmHg
